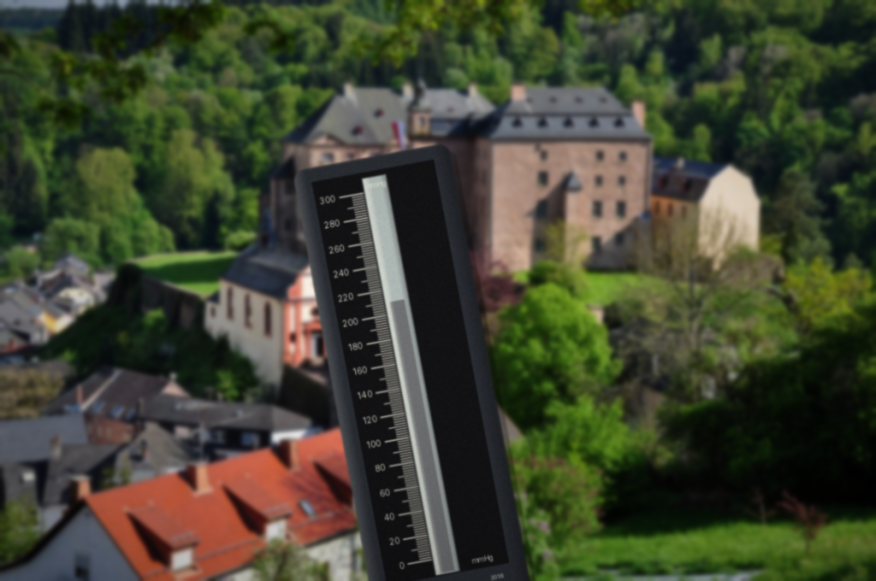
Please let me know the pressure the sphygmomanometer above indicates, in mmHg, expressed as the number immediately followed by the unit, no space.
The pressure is 210mmHg
